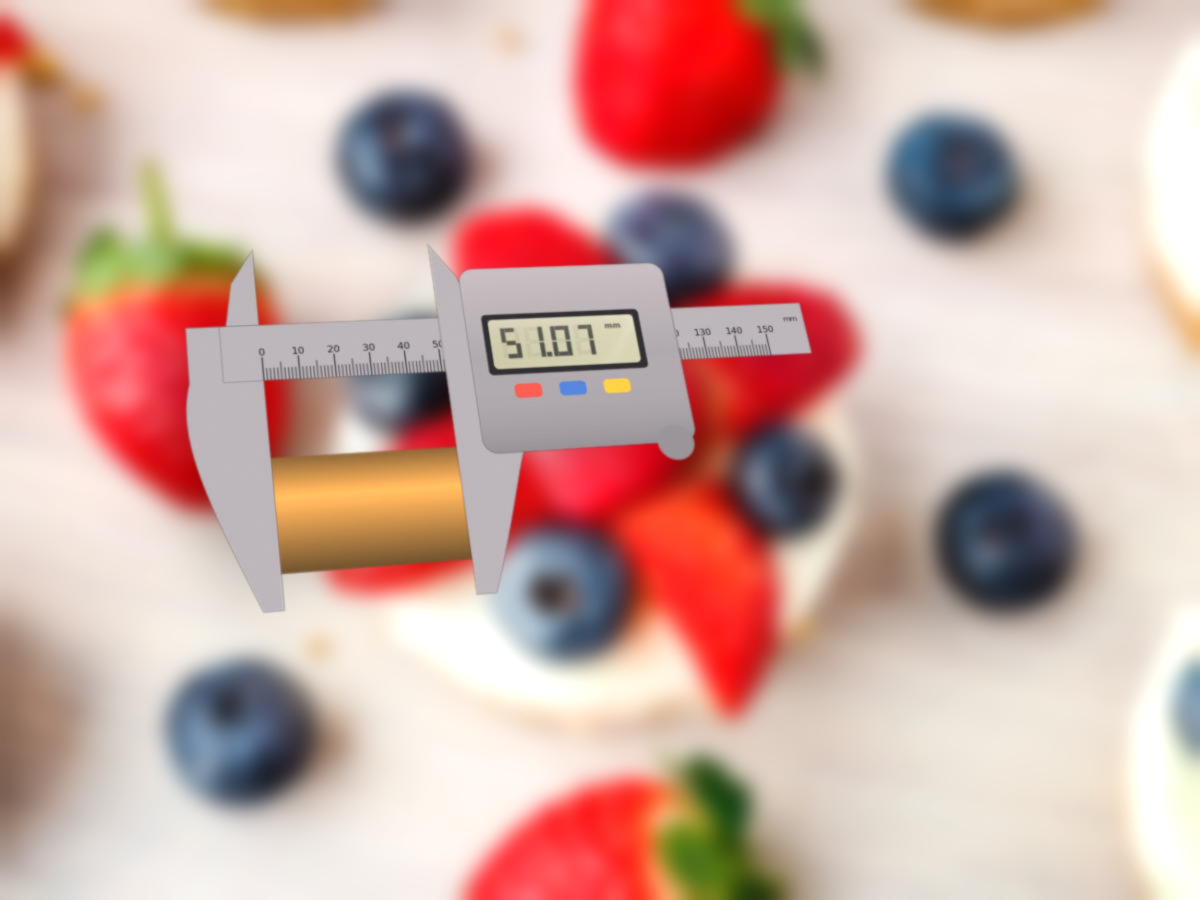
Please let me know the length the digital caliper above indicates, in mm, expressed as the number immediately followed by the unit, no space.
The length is 51.07mm
